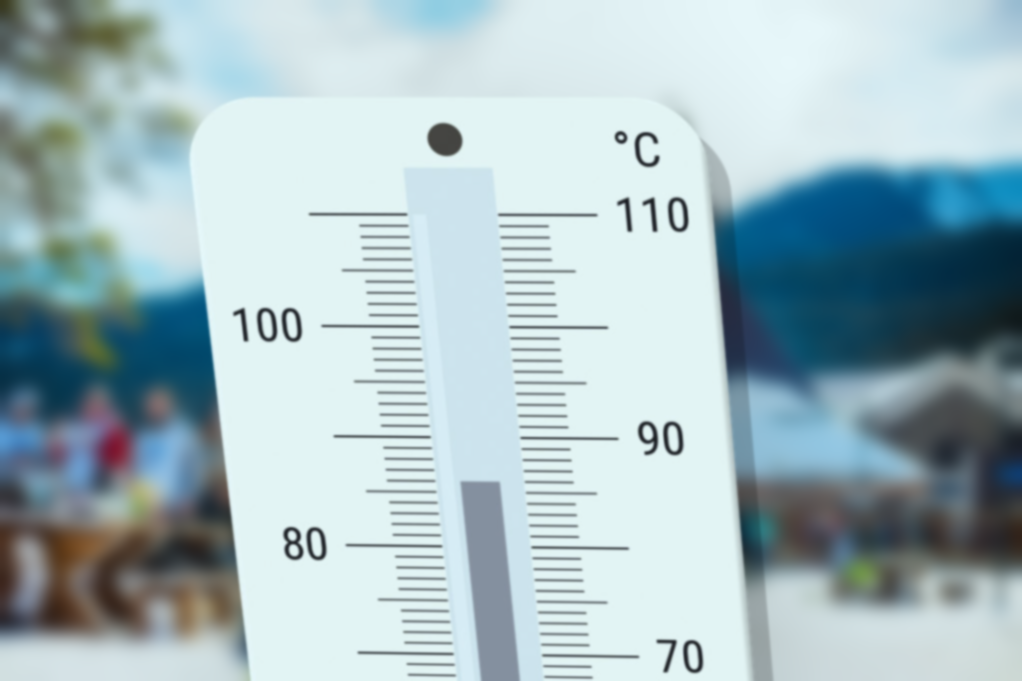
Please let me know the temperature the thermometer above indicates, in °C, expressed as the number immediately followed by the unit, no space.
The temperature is 86°C
